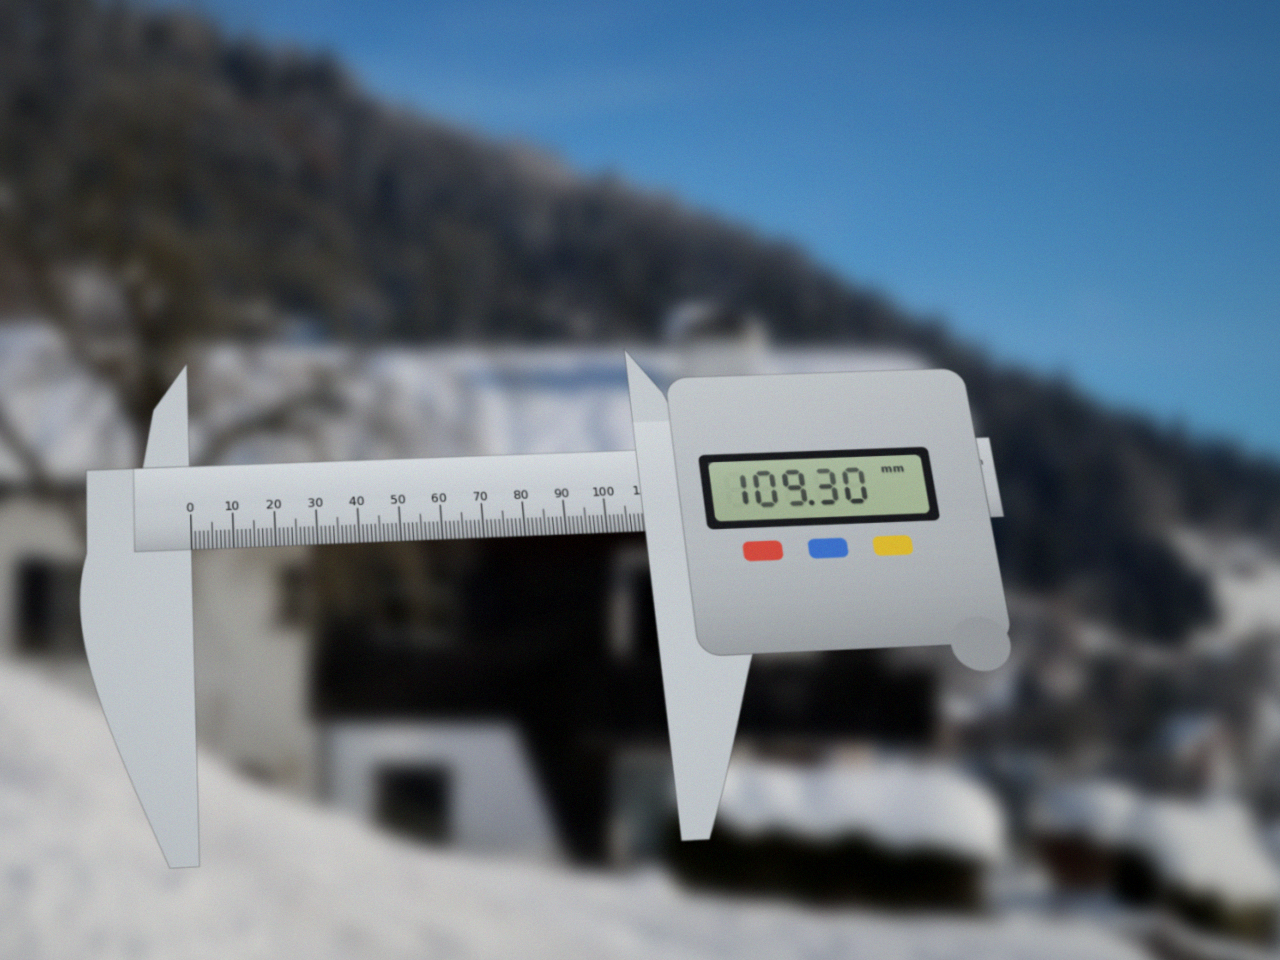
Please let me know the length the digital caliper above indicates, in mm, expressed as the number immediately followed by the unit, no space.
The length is 109.30mm
